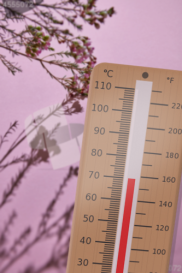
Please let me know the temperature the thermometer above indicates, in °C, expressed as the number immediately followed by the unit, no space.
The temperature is 70°C
